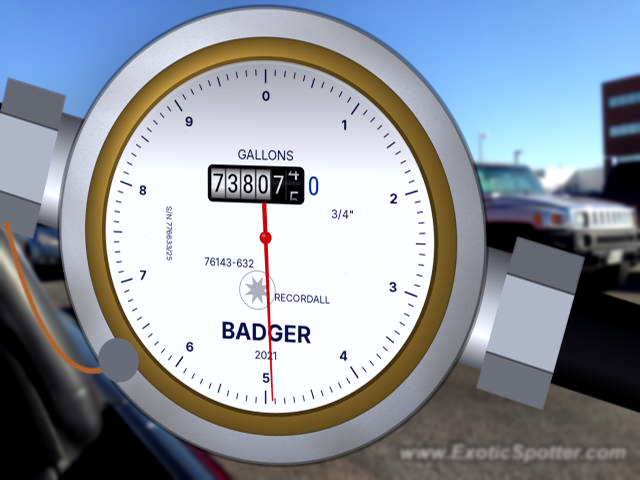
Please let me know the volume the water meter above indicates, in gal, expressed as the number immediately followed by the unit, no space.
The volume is 7380744.9gal
